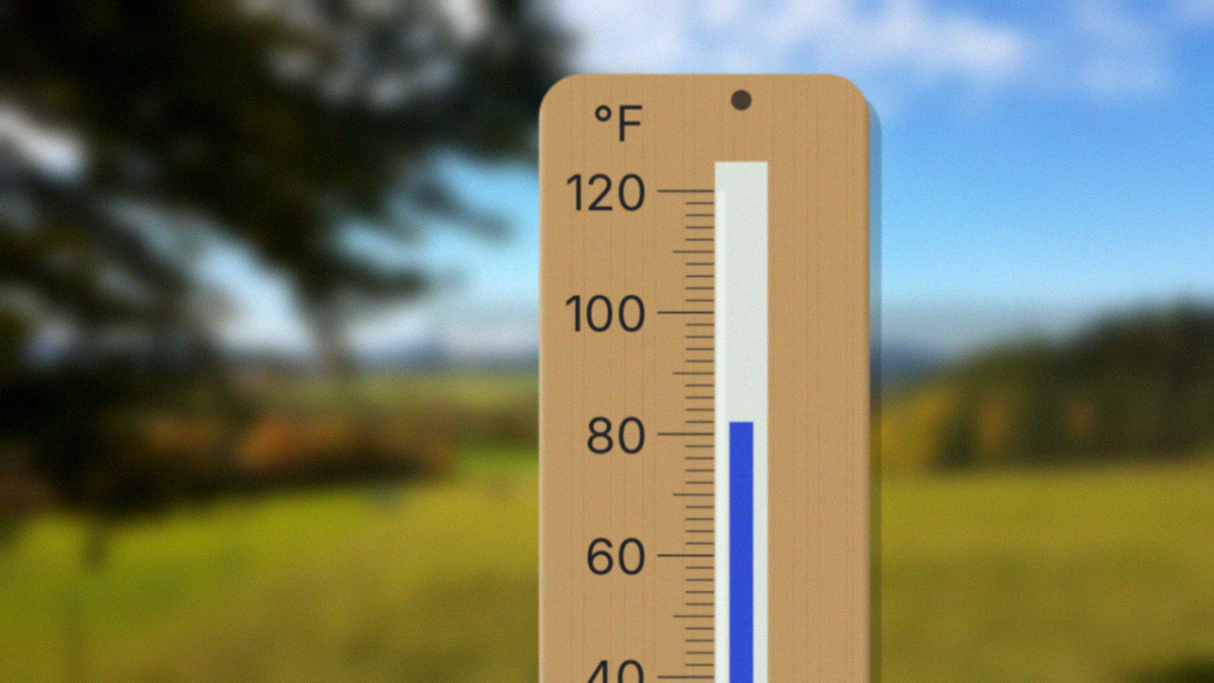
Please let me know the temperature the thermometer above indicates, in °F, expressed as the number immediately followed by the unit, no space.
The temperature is 82°F
